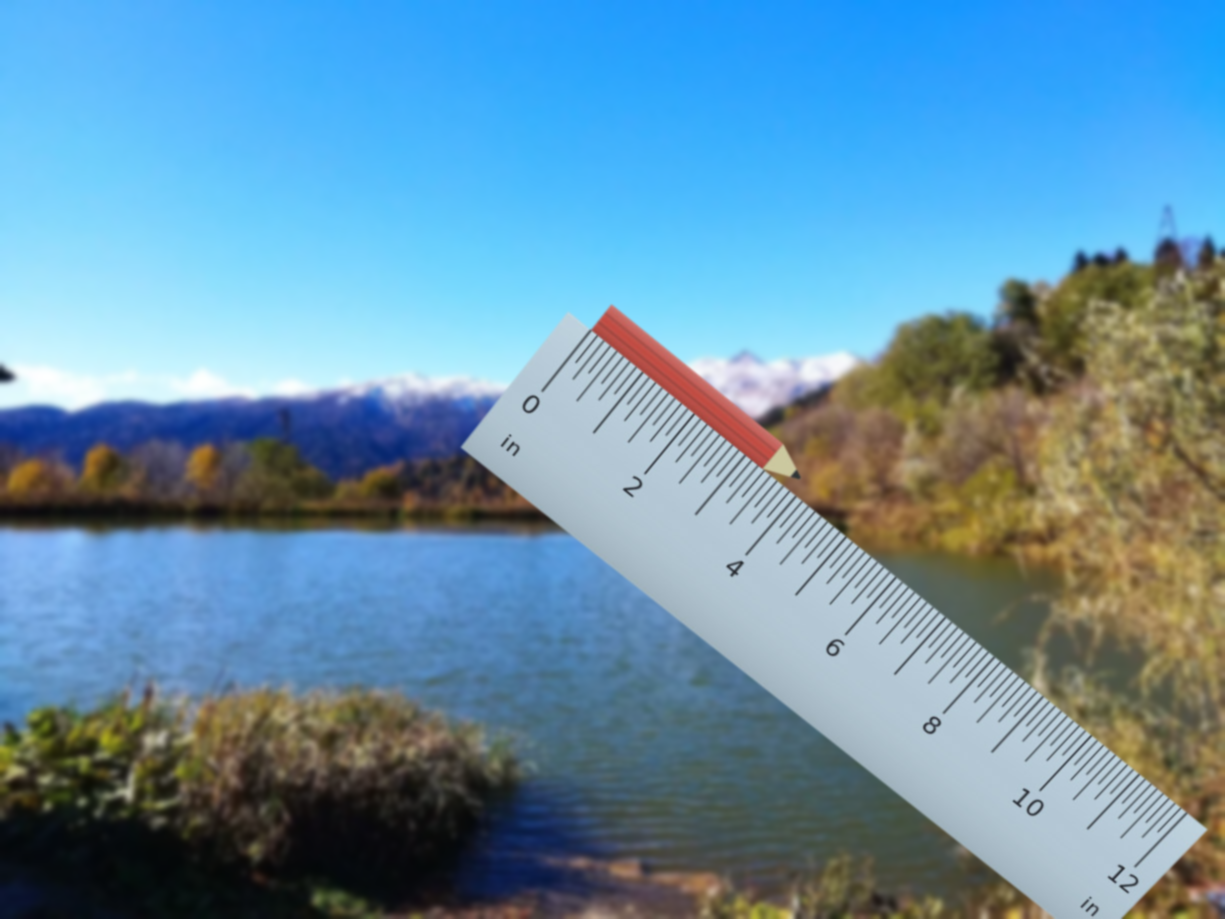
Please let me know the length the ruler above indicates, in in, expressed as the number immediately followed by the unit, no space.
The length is 3.875in
